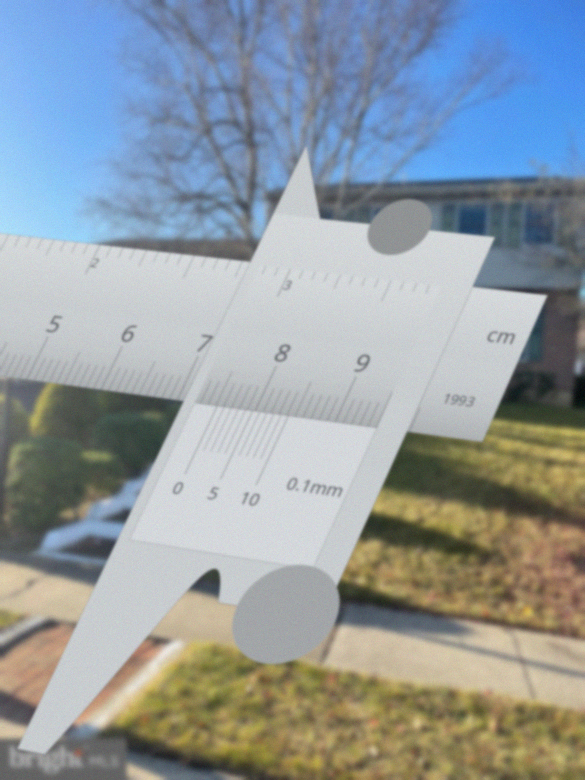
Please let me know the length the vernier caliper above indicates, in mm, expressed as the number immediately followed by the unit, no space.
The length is 75.2mm
